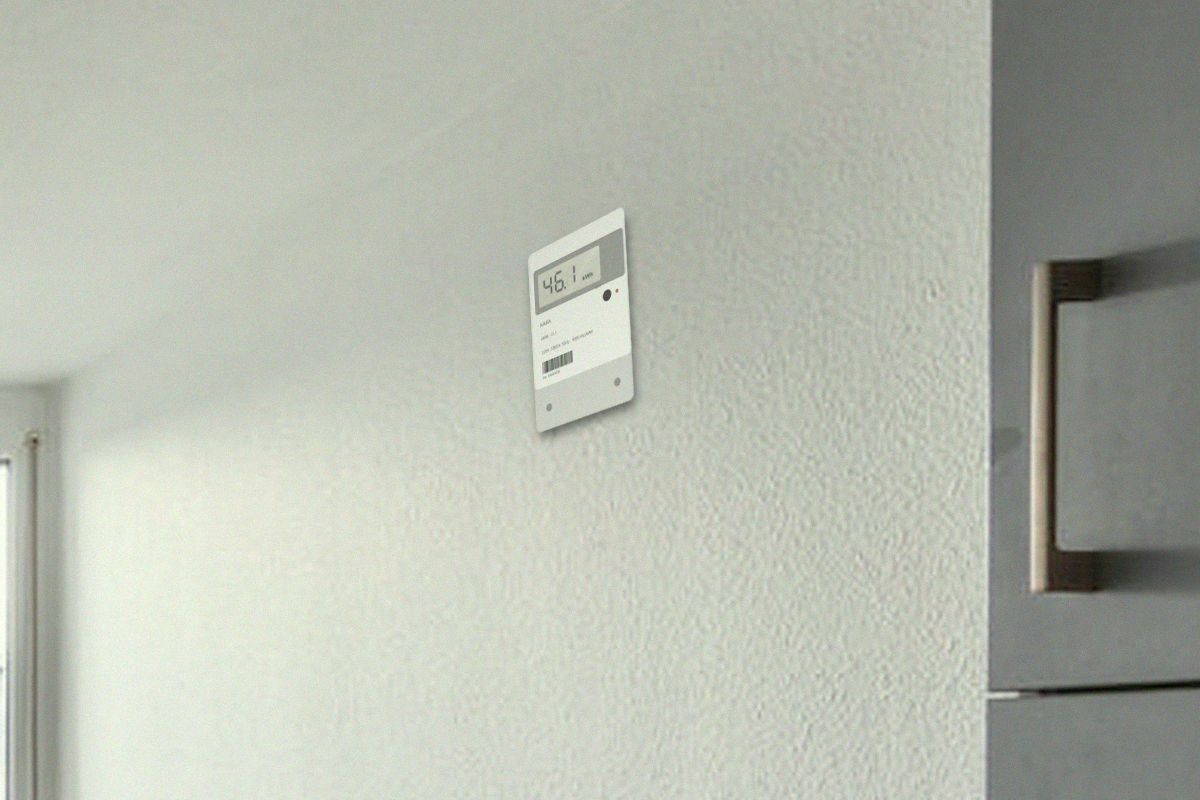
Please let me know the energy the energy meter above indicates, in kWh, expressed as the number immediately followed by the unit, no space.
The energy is 46.1kWh
